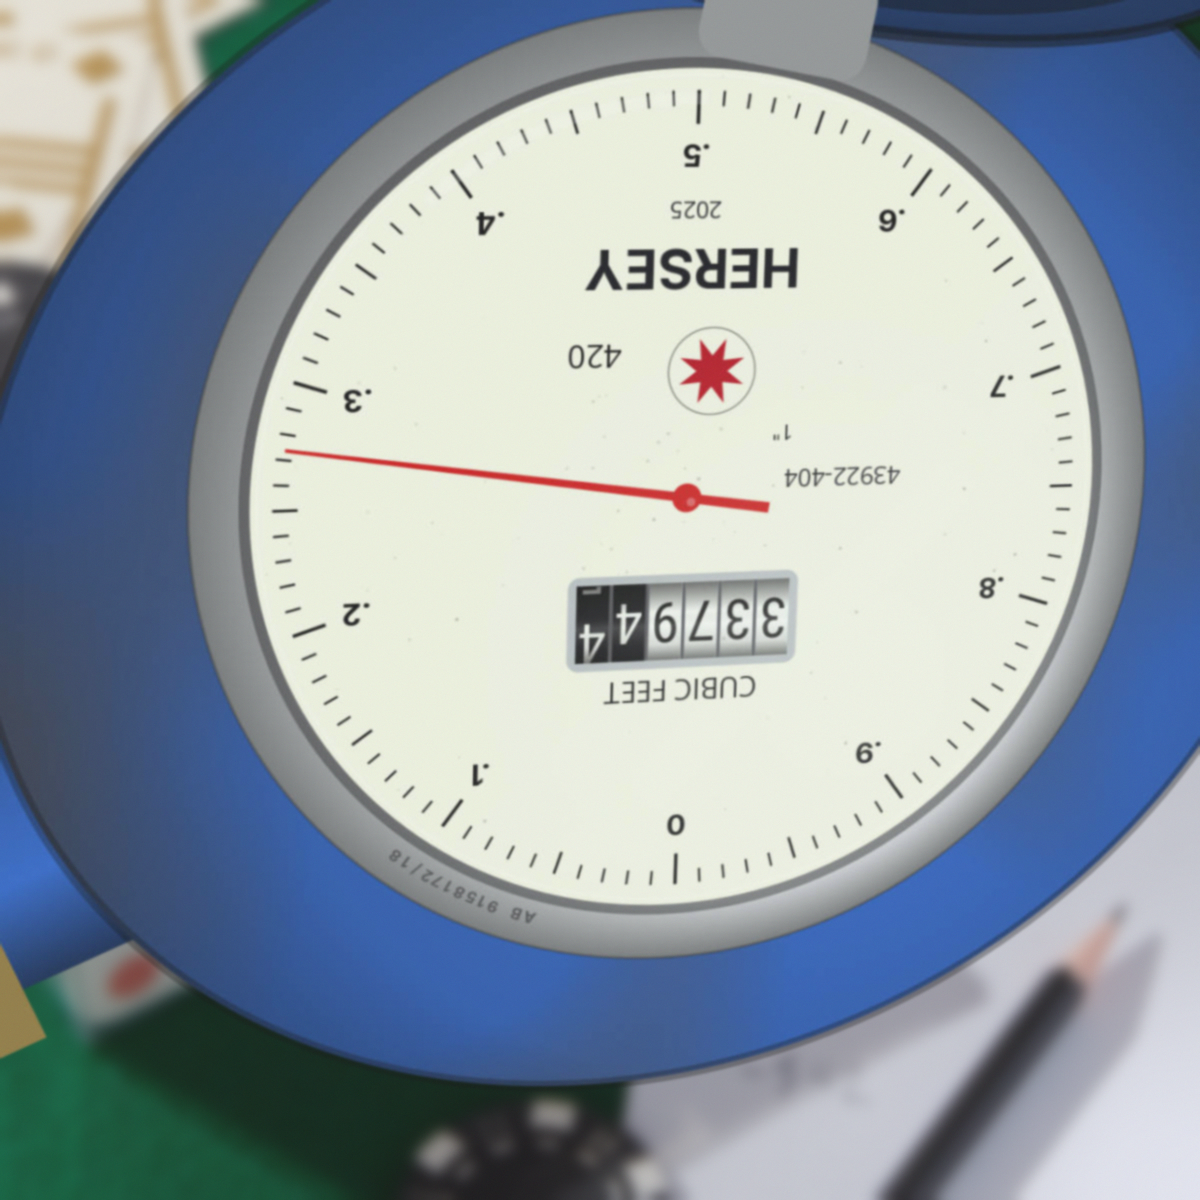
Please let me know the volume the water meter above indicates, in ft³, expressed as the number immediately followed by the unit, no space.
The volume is 337944.27ft³
